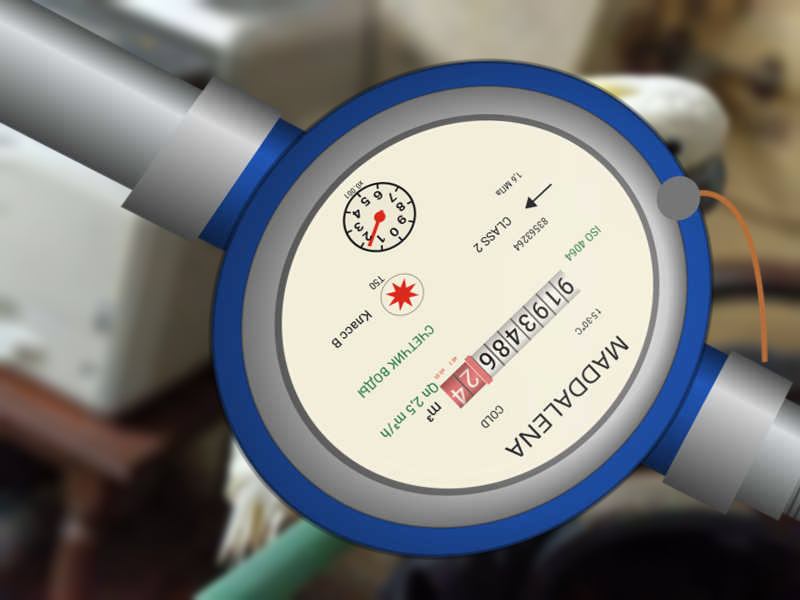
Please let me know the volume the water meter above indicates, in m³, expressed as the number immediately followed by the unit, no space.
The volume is 9193486.241m³
